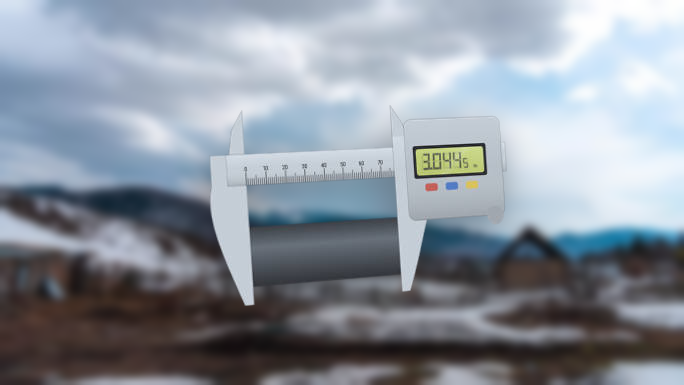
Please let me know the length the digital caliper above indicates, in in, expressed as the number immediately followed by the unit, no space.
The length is 3.0445in
